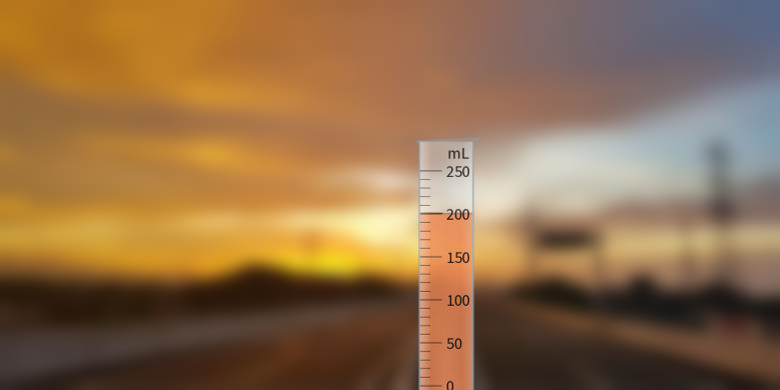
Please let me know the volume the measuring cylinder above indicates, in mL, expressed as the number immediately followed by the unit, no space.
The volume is 200mL
